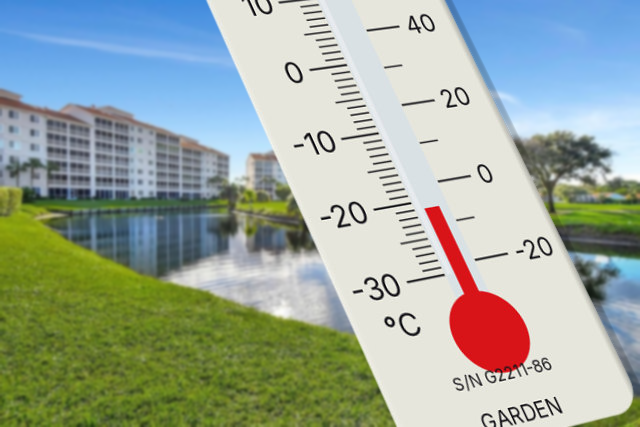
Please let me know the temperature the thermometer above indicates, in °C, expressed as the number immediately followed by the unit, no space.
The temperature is -21°C
